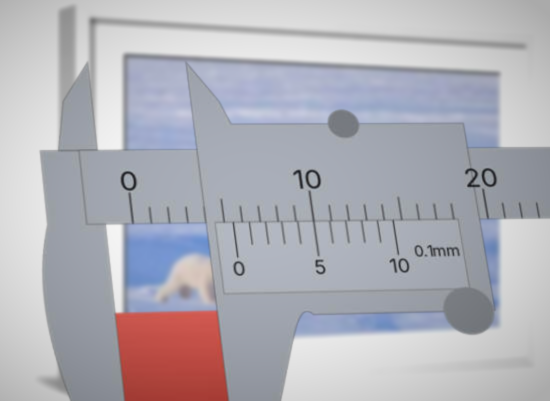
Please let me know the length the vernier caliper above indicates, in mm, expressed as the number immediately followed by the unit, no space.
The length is 5.5mm
